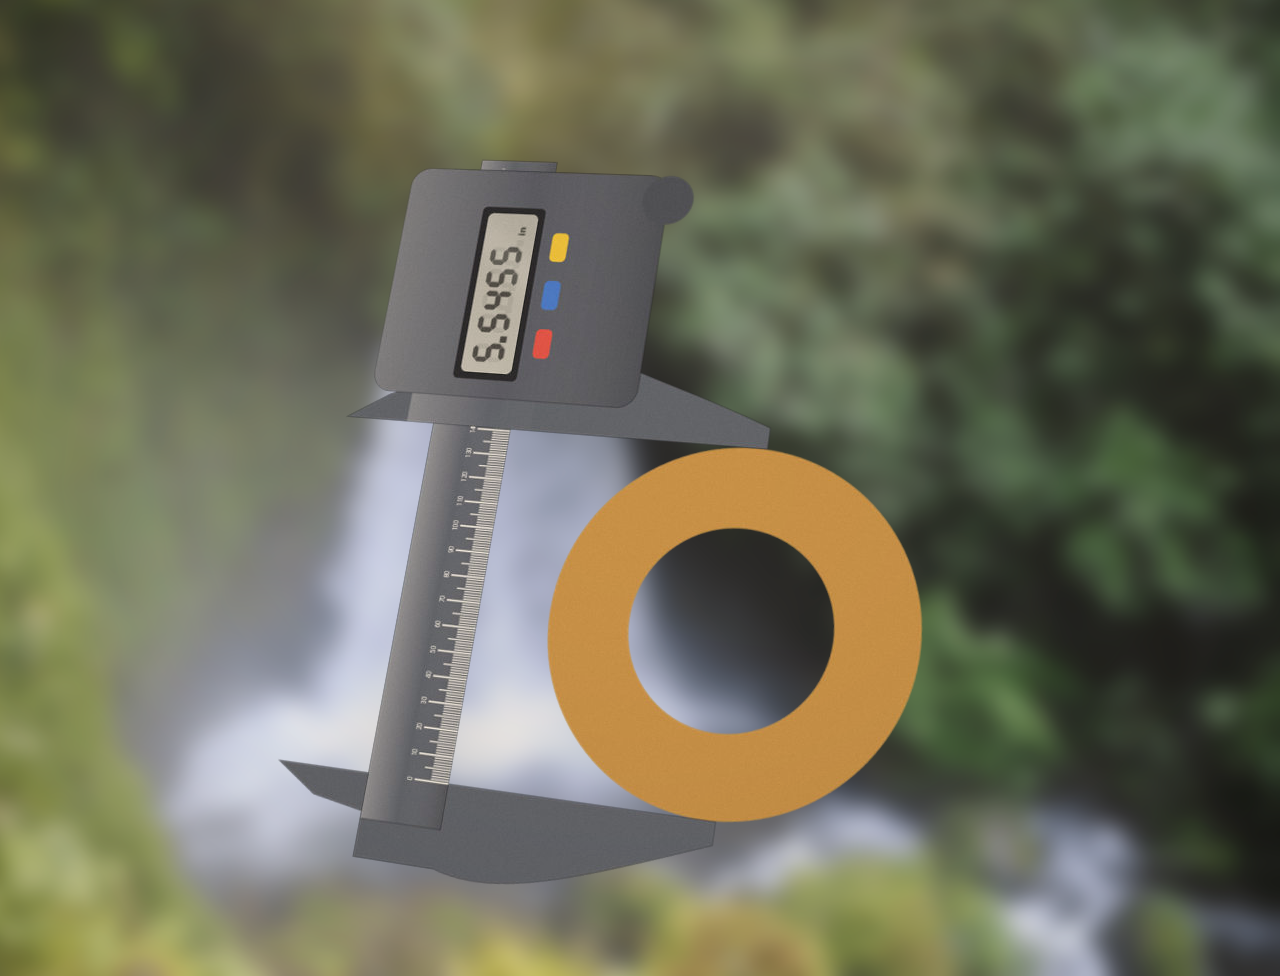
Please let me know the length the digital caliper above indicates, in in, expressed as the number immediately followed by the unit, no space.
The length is 5.5455in
